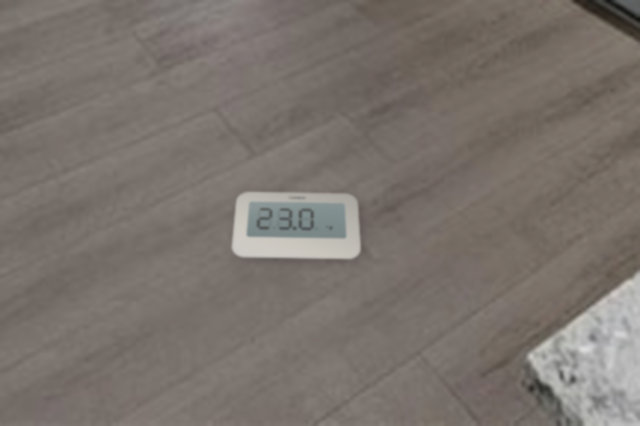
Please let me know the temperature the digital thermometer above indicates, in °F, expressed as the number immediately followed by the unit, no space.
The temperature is 23.0°F
